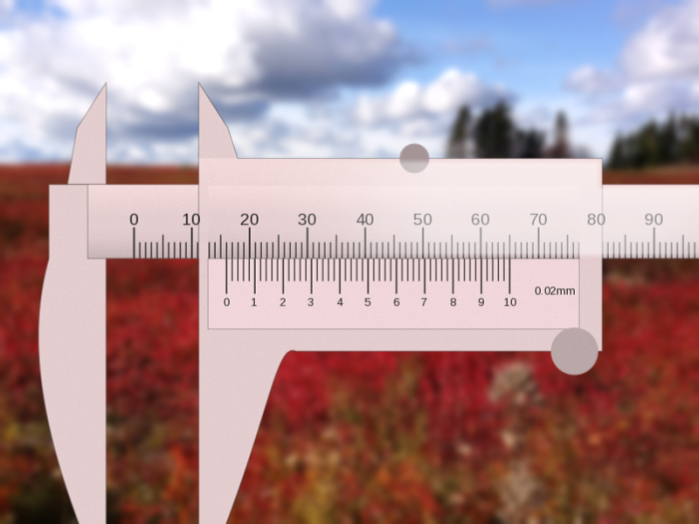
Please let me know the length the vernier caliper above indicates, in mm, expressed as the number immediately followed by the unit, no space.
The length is 16.0mm
